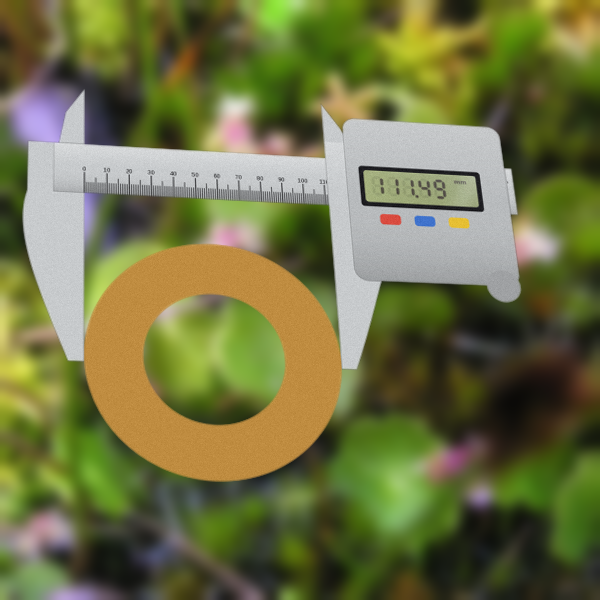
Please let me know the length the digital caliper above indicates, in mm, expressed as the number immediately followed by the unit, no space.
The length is 111.49mm
